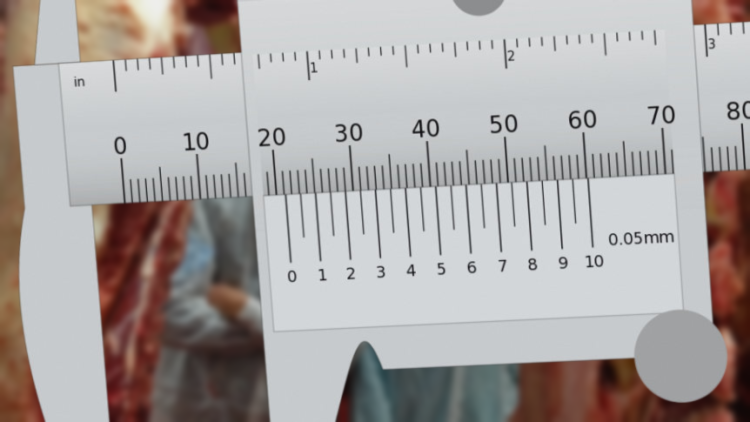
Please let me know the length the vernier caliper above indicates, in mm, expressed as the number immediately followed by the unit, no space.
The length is 21.2mm
